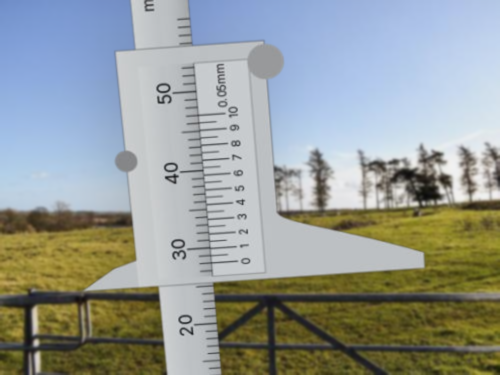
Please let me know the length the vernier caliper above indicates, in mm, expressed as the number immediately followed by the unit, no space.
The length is 28.0mm
